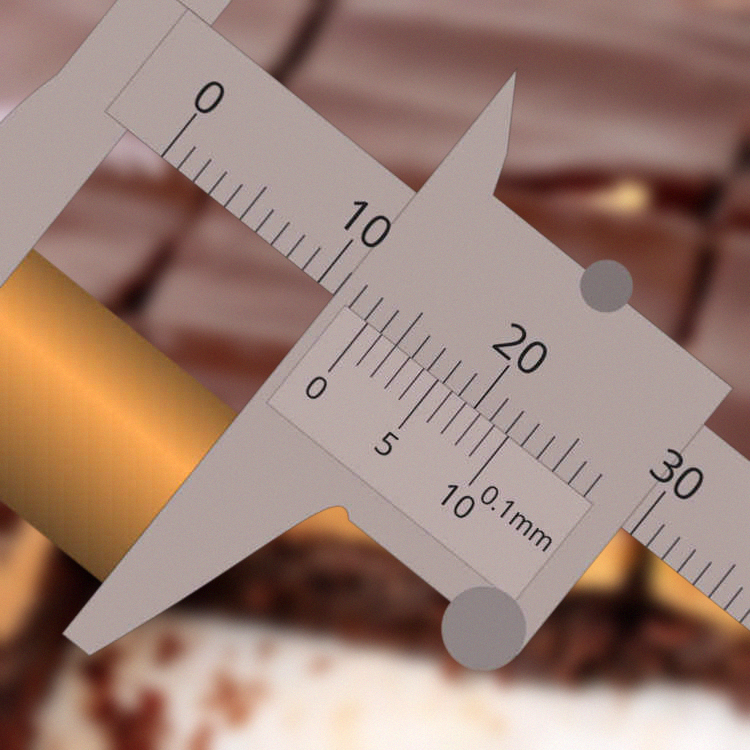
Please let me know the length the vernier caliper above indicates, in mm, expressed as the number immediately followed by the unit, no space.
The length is 13.2mm
